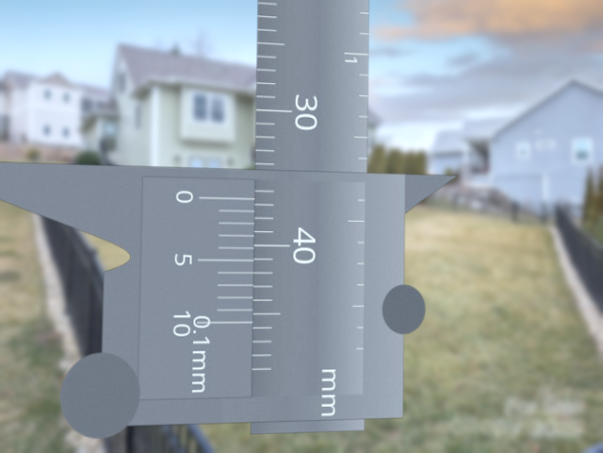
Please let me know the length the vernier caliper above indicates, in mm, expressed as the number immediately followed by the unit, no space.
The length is 36.6mm
